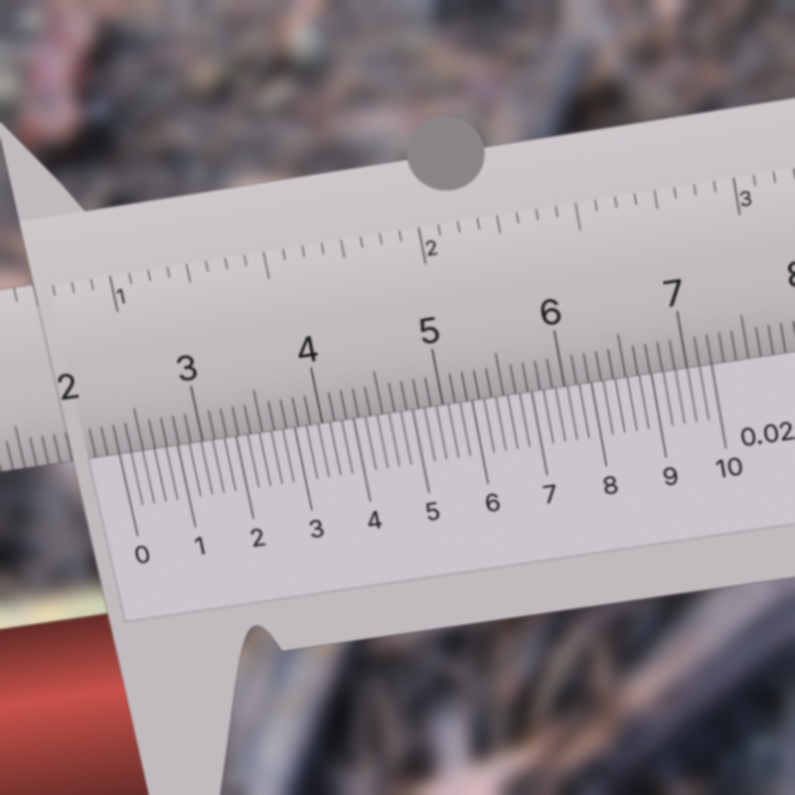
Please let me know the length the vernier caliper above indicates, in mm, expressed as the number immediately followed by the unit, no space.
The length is 23.0mm
